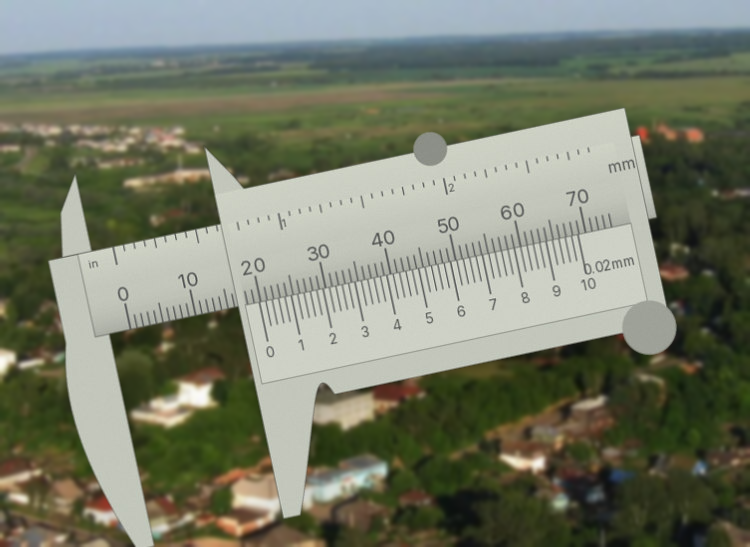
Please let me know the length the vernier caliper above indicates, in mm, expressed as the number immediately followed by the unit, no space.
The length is 19.8mm
